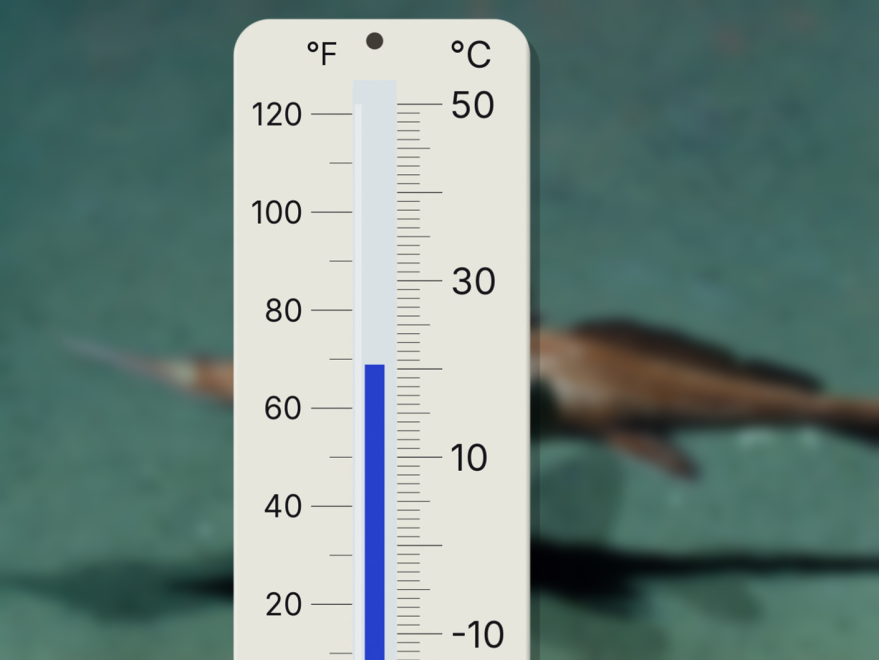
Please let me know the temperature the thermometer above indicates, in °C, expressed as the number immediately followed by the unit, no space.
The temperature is 20.5°C
